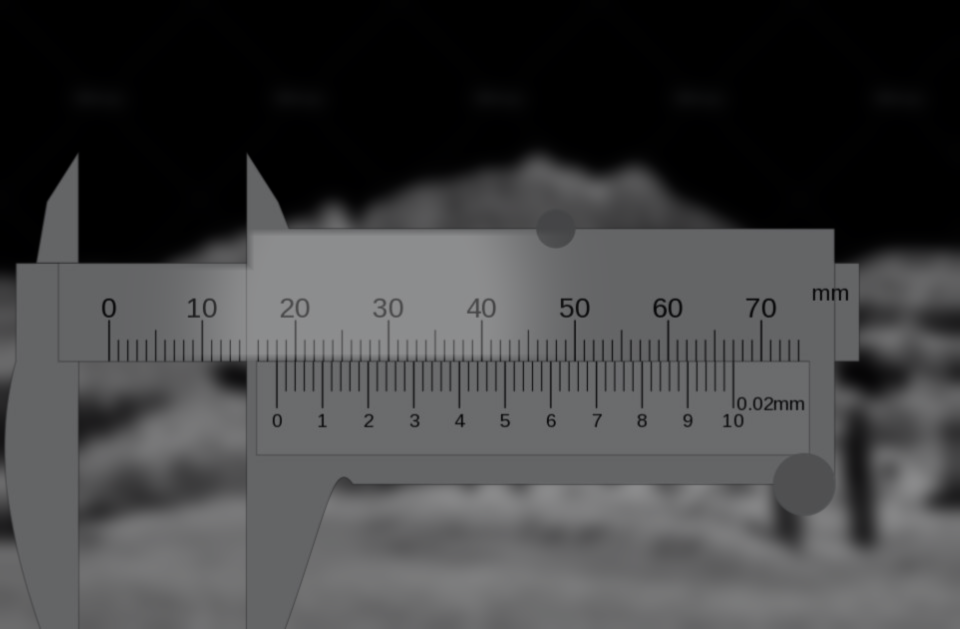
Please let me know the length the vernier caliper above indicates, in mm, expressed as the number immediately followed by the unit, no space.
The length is 18.0mm
